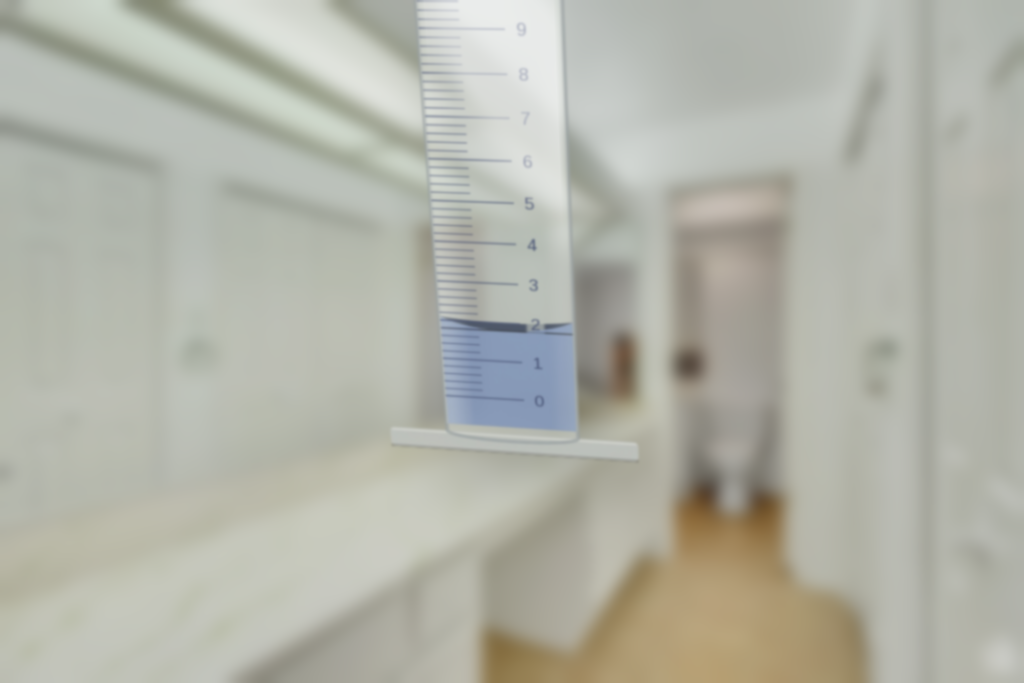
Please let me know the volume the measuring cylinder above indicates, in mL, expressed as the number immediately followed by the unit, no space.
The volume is 1.8mL
